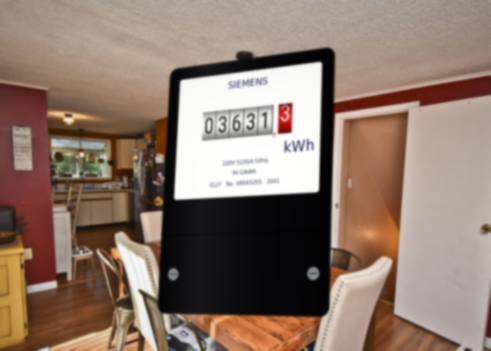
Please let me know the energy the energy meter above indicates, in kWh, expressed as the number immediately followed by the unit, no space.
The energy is 3631.3kWh
